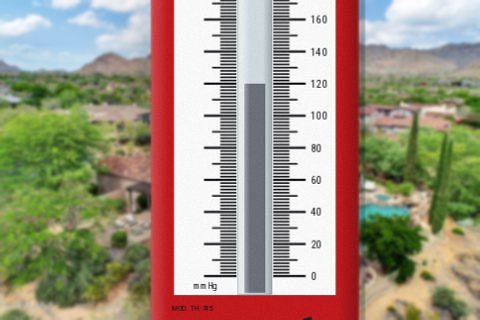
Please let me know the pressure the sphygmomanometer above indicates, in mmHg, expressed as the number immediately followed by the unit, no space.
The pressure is 120mmHg
